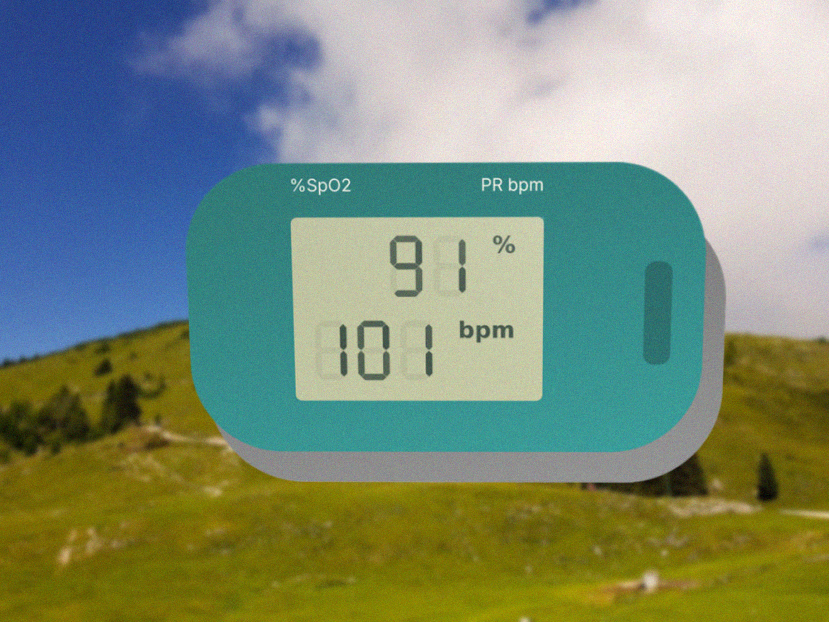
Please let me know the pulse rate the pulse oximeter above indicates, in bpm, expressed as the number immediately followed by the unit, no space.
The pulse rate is 101bpm
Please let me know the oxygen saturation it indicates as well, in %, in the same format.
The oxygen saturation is 91%
